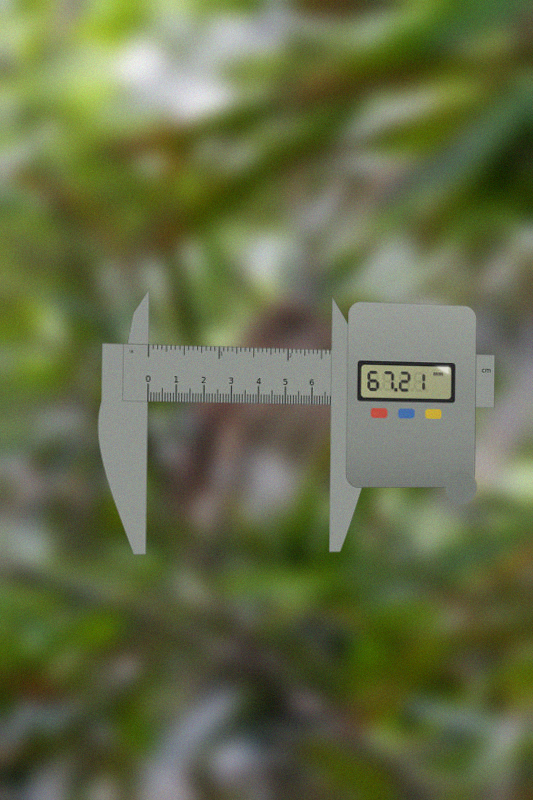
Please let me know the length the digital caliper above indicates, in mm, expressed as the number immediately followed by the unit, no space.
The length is 67.21mm
